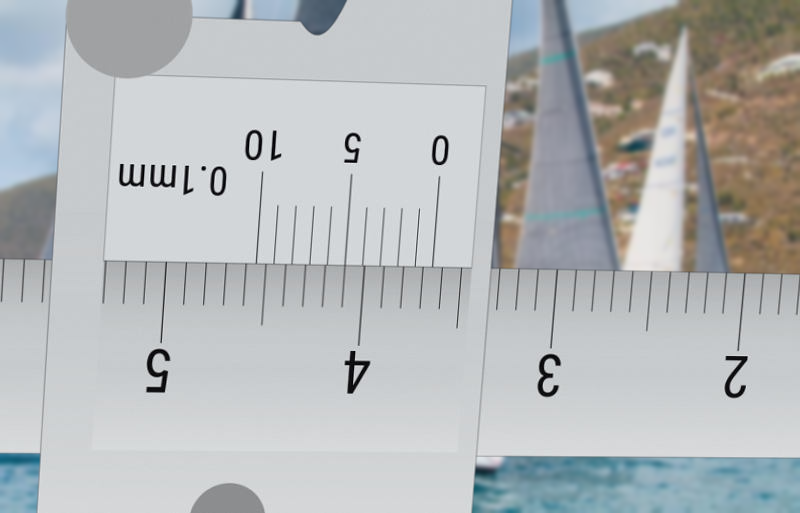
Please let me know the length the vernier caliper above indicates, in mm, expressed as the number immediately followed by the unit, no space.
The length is 36.5mm
